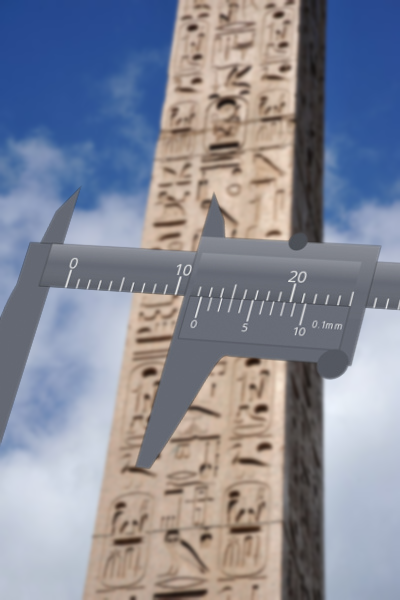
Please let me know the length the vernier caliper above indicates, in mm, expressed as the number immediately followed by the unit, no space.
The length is 12.3mm
